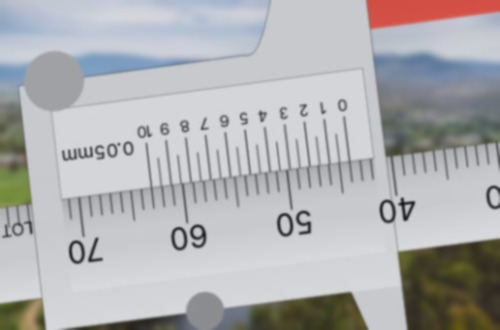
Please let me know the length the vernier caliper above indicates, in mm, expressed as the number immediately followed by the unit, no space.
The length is 44.0mm
